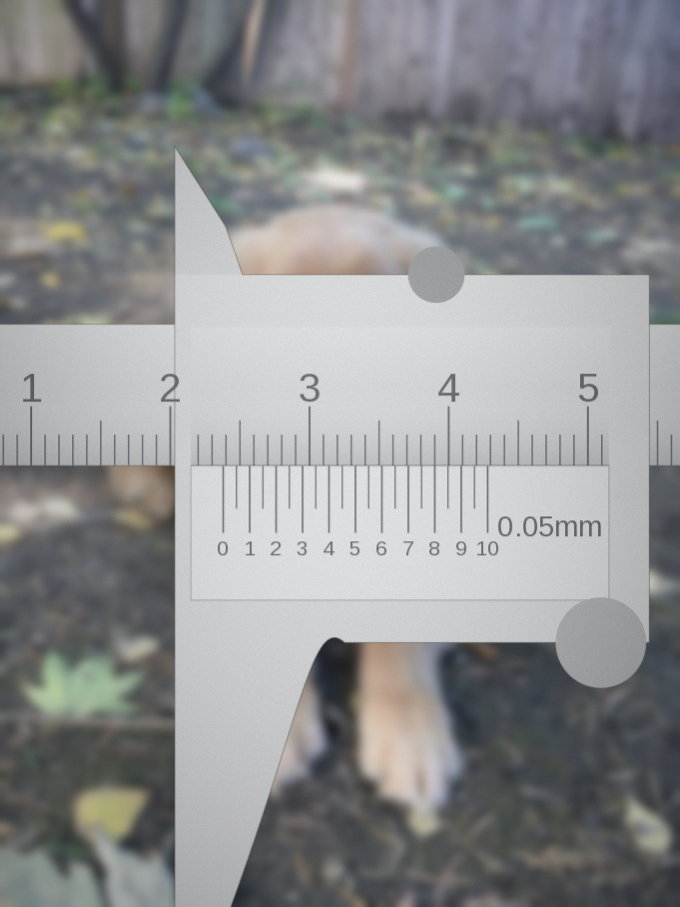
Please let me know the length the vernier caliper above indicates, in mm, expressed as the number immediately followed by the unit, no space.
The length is 23.8mm
